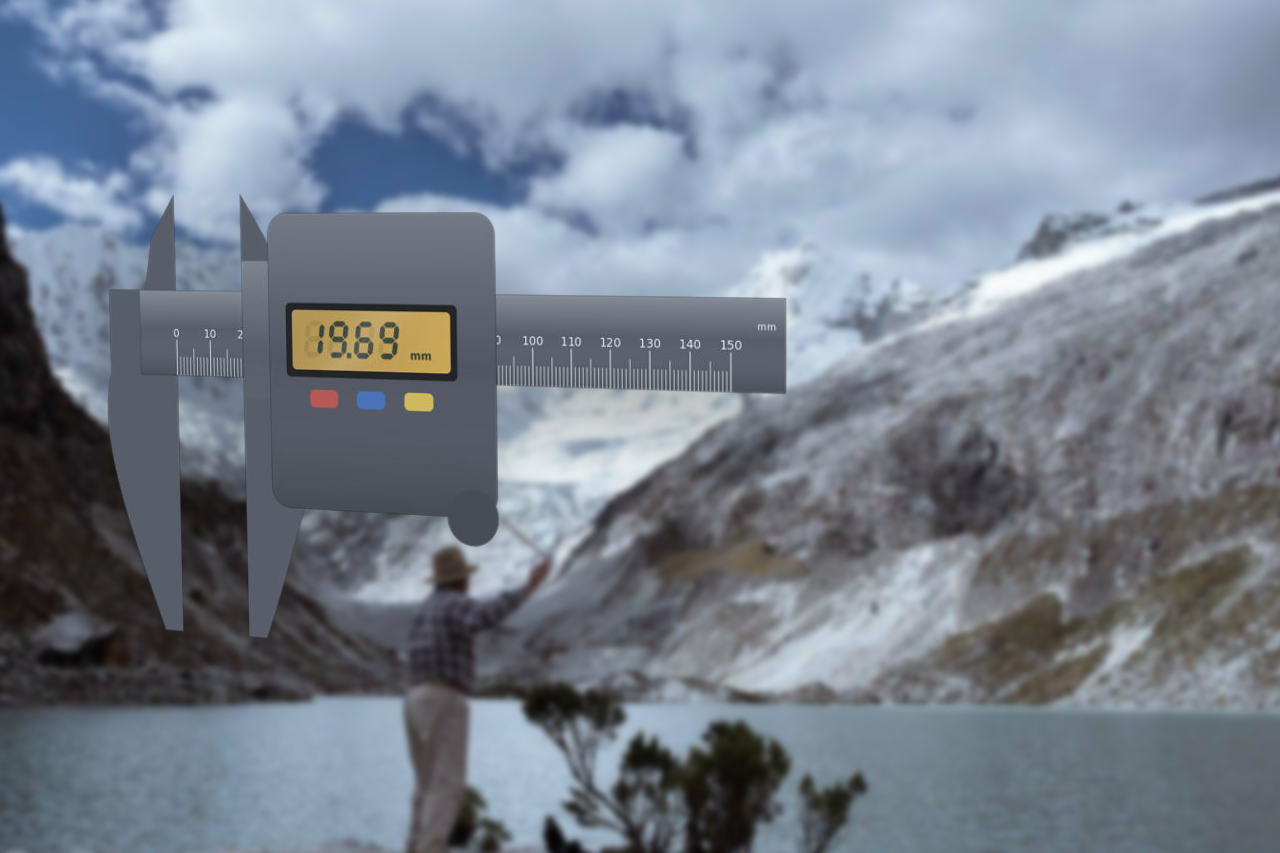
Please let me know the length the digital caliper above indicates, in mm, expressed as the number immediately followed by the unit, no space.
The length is 19.69mm
